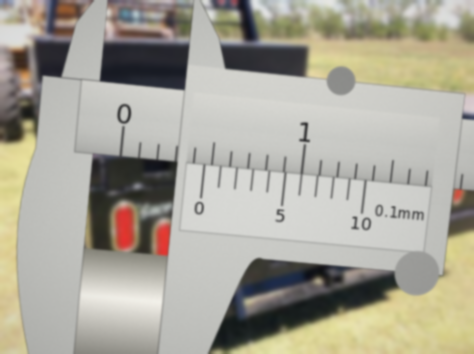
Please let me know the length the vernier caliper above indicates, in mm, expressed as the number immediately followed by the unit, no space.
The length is 4.6mm
